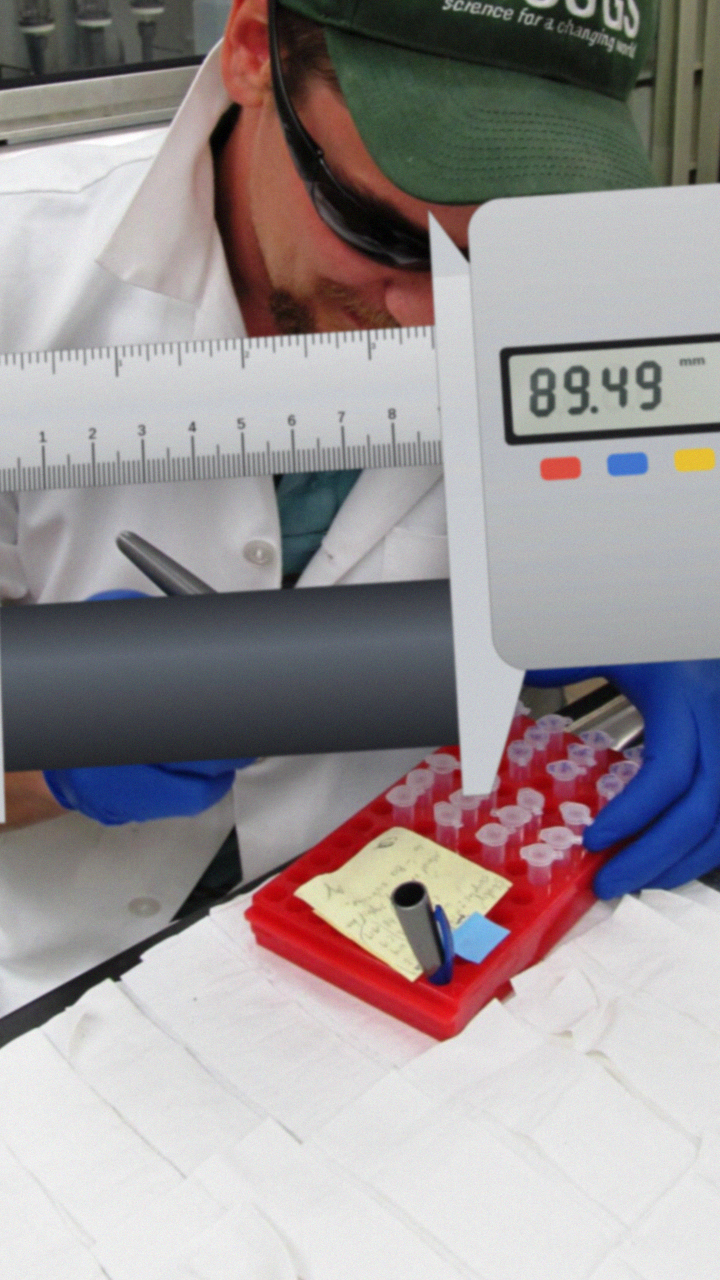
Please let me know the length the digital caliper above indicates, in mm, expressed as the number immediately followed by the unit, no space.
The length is 89.49mm
